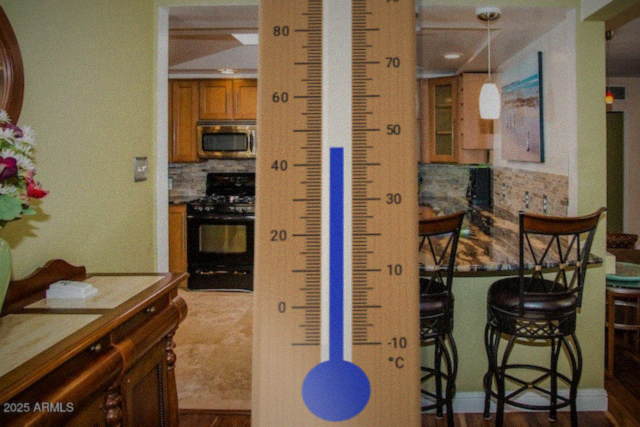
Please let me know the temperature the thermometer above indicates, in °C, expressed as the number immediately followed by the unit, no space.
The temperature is 45°C
